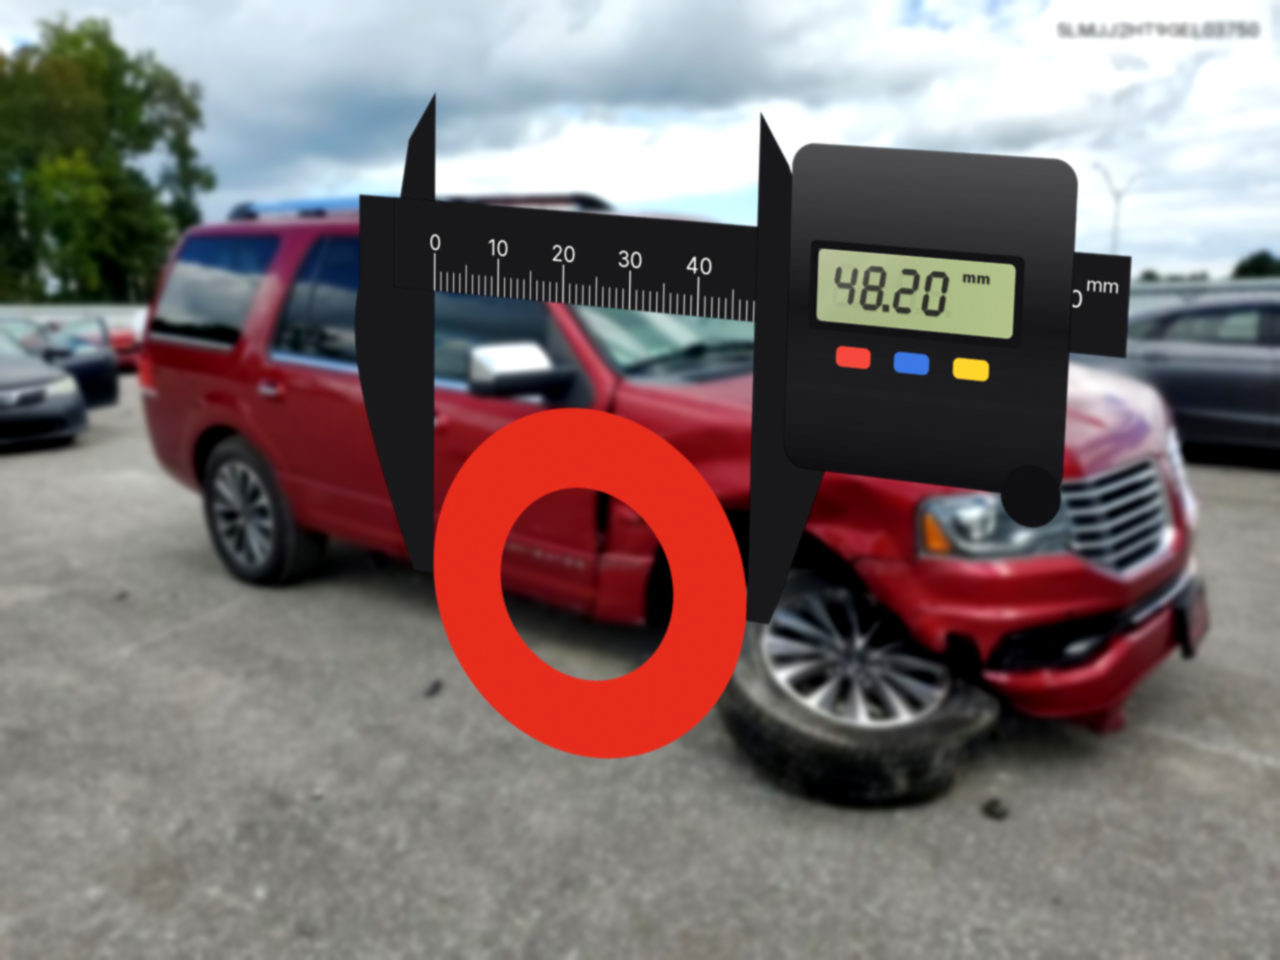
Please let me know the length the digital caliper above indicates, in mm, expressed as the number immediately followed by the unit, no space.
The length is 48.20mm
